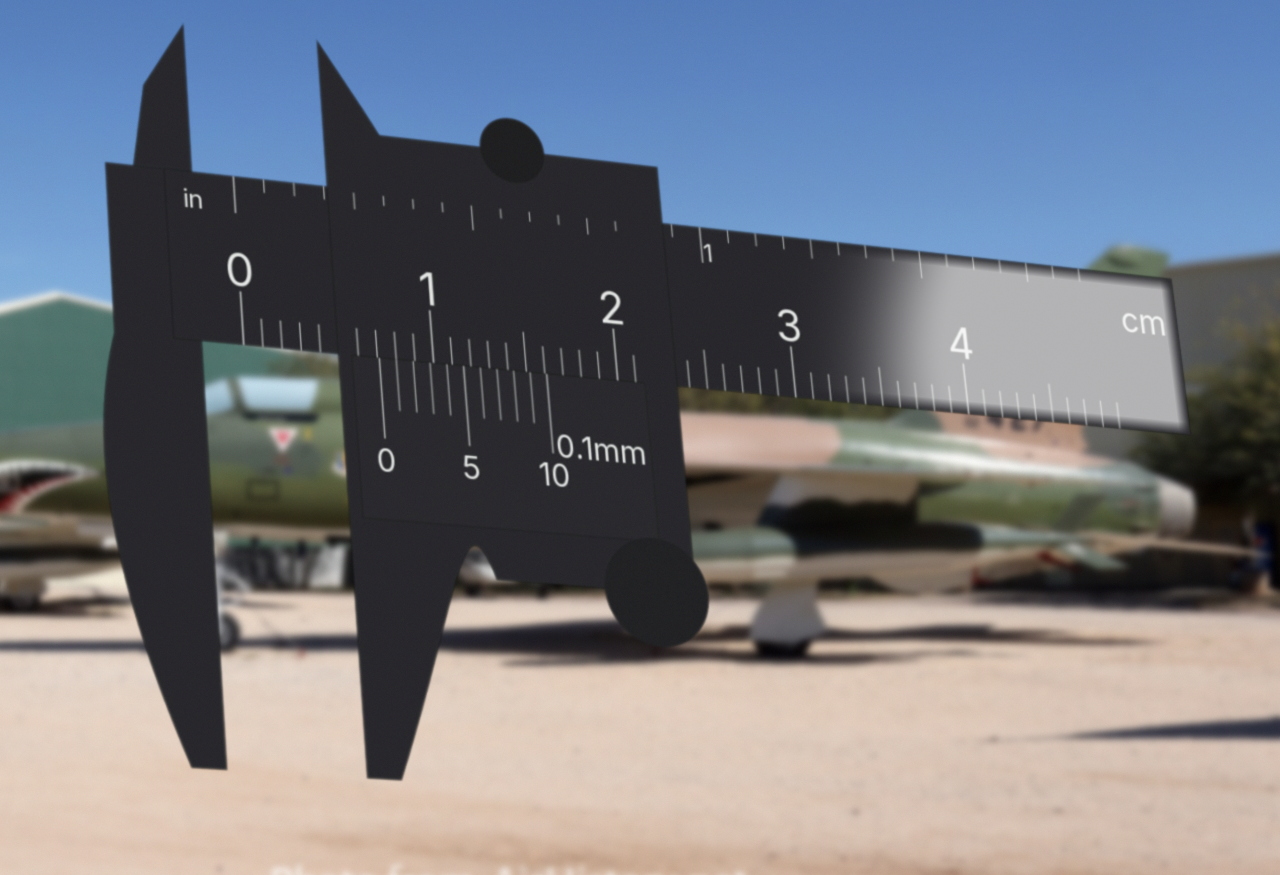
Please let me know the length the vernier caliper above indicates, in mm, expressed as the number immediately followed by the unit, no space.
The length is 7.1mm
